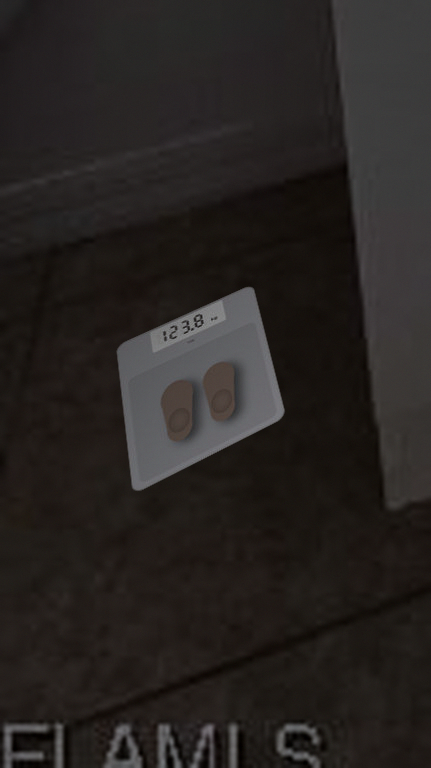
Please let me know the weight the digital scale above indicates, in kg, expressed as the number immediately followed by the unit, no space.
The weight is 123.8kg
